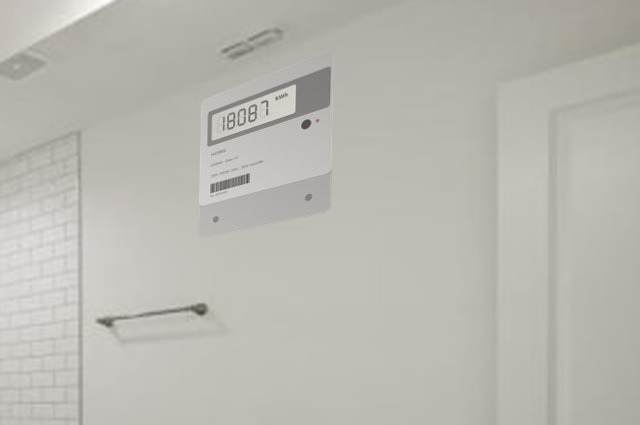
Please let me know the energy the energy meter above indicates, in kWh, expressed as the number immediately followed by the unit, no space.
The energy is 18087kWh
